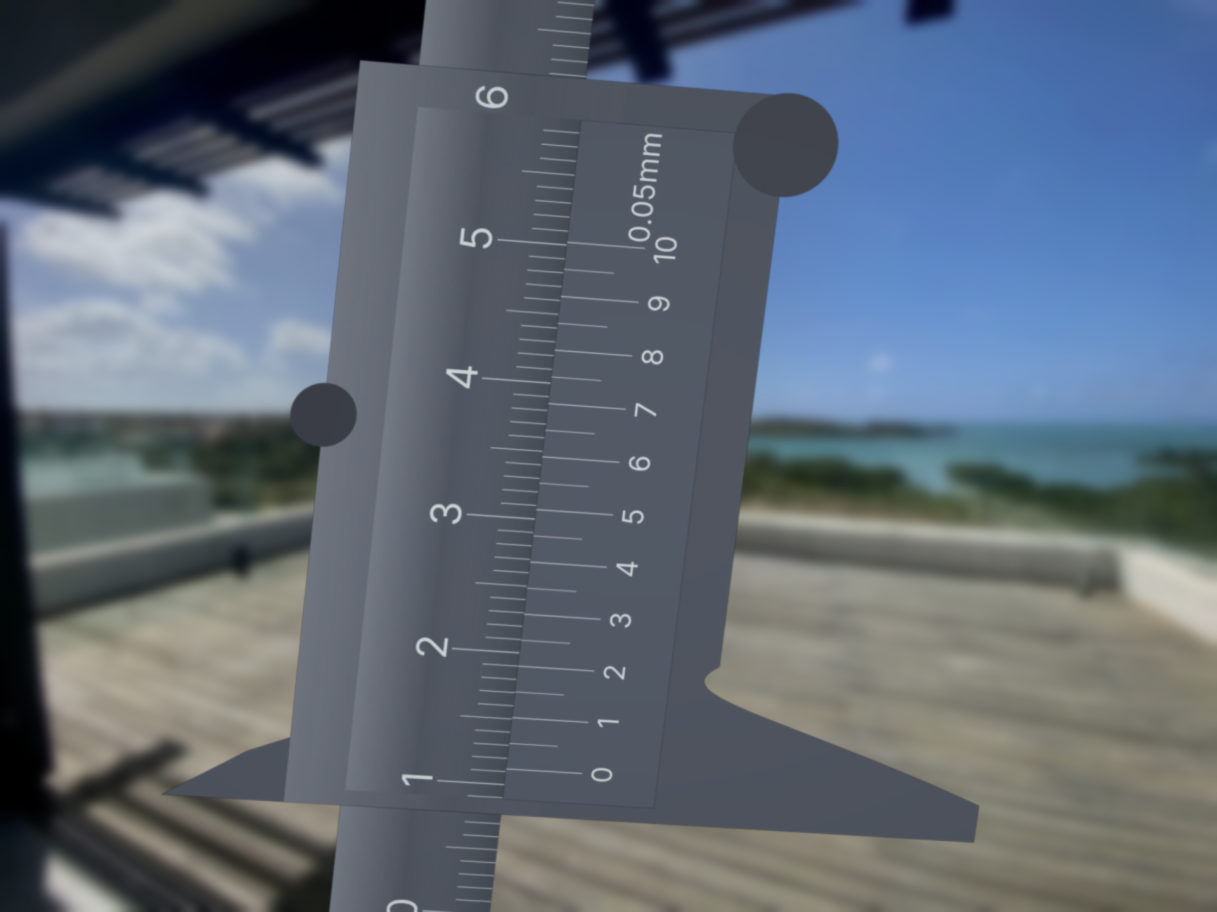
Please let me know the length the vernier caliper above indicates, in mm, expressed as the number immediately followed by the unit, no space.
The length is 11.2mm
